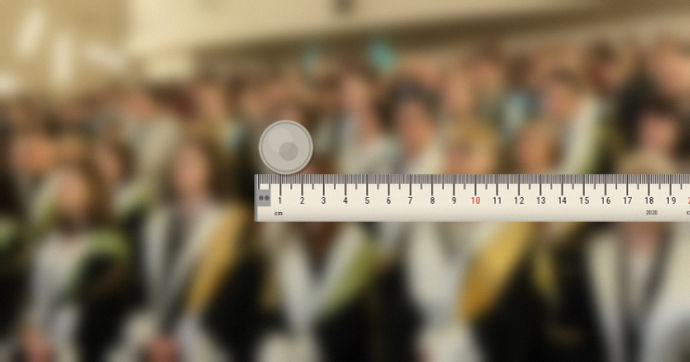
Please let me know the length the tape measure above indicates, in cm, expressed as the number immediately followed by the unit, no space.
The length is 2.5cm
